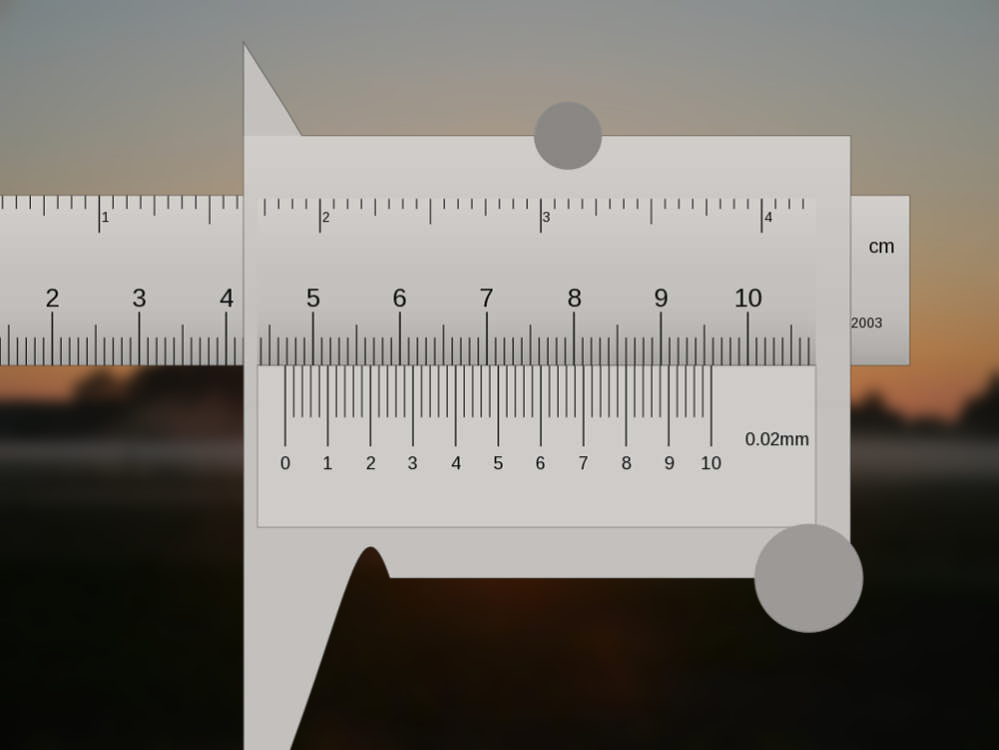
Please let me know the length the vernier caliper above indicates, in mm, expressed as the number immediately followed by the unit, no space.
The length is 46.8mm
